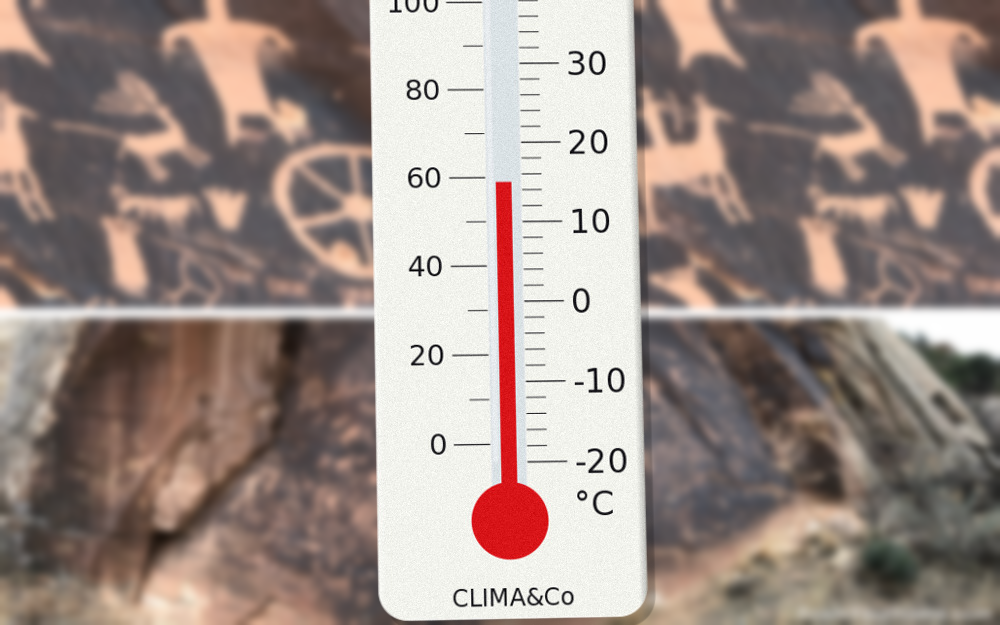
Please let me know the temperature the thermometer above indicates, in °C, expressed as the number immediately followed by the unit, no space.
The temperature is 15°C
